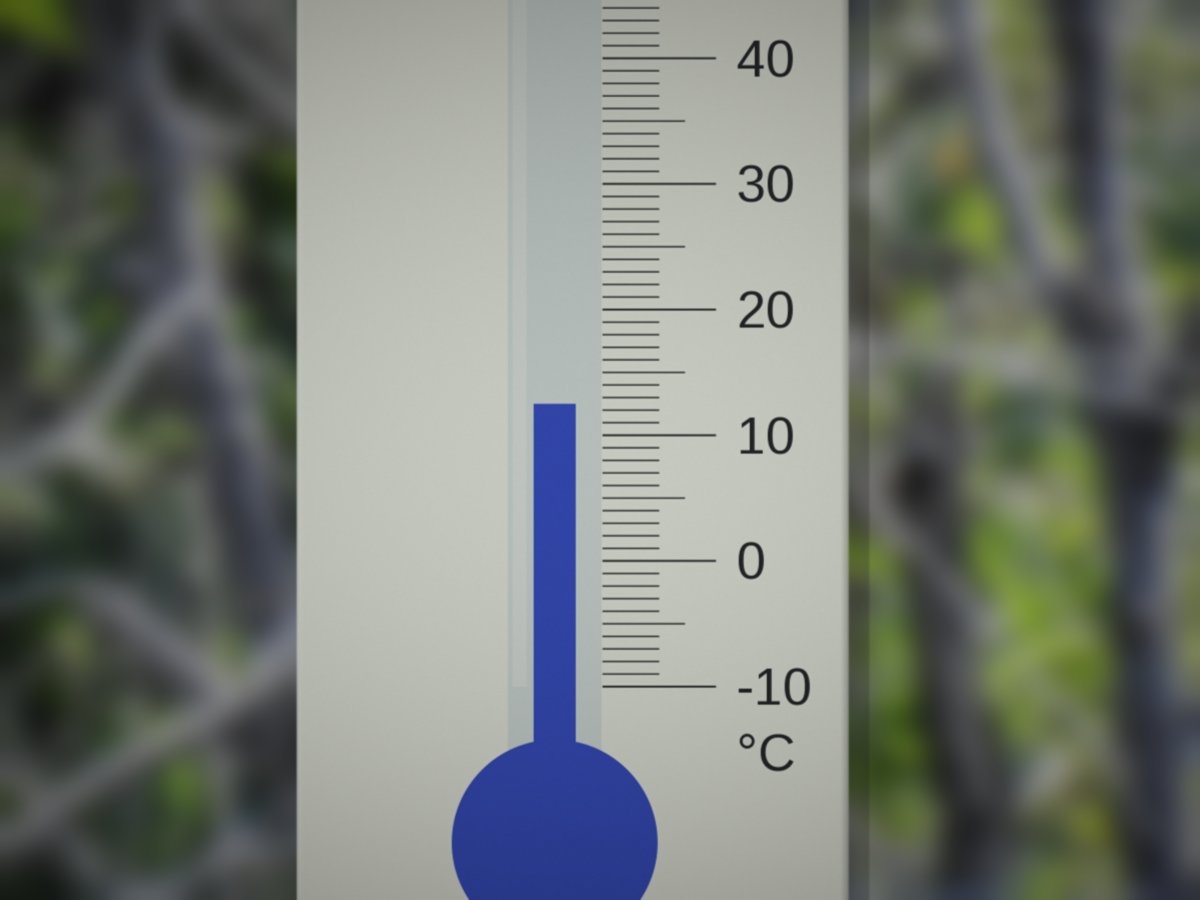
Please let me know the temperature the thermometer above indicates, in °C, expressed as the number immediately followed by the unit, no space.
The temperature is 12.5°C
